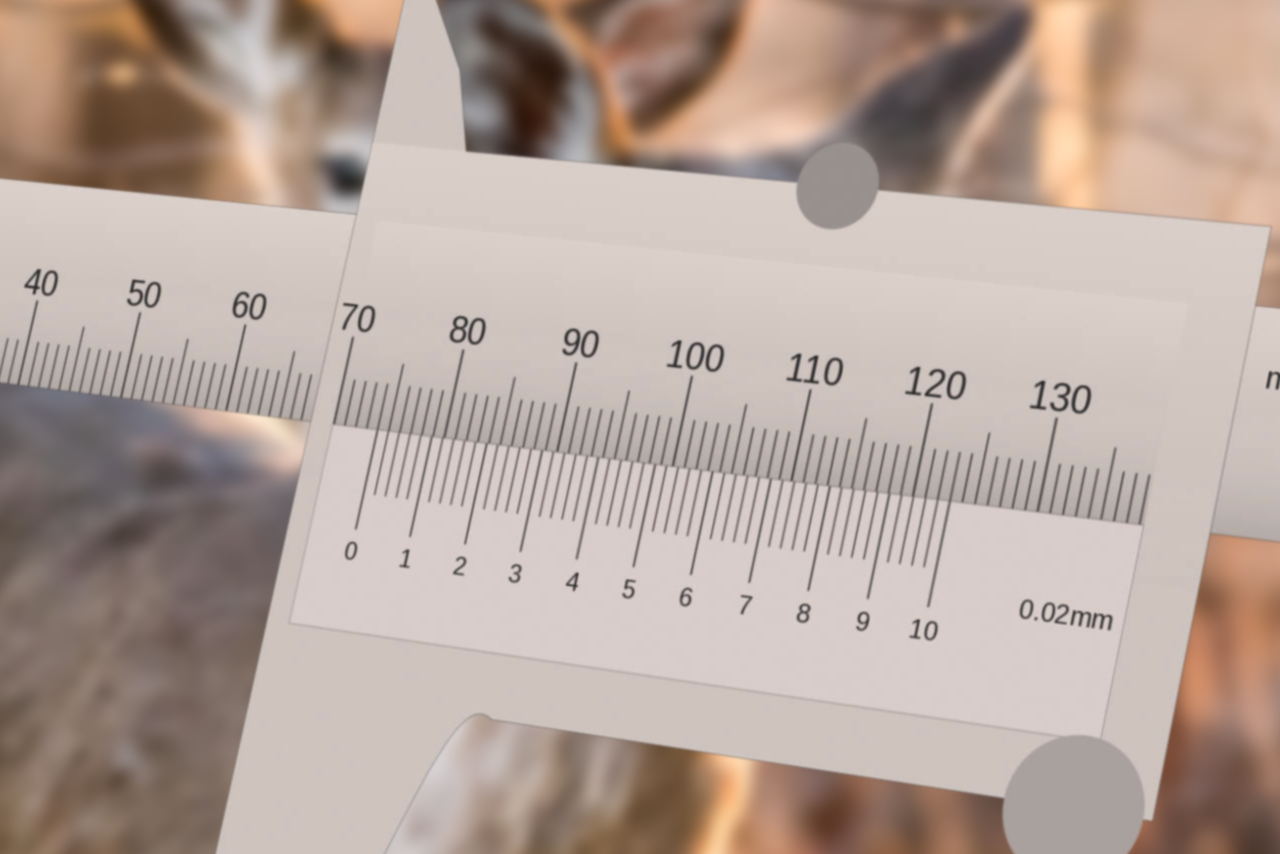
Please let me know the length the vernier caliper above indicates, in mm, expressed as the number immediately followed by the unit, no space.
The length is 74.0mm
